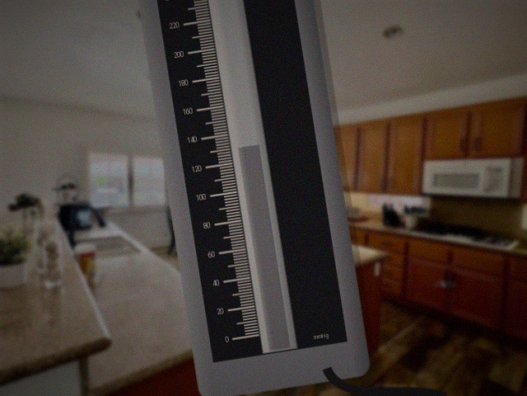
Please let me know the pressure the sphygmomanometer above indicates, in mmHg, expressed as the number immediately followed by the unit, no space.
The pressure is 130mmHg
